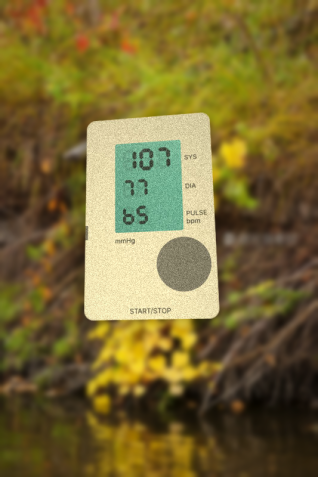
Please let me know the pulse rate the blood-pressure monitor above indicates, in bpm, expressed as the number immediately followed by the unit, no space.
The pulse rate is 65bpm
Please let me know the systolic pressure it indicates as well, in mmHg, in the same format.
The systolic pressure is 107mmHg
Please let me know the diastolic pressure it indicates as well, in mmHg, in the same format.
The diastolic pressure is 77mmHg
